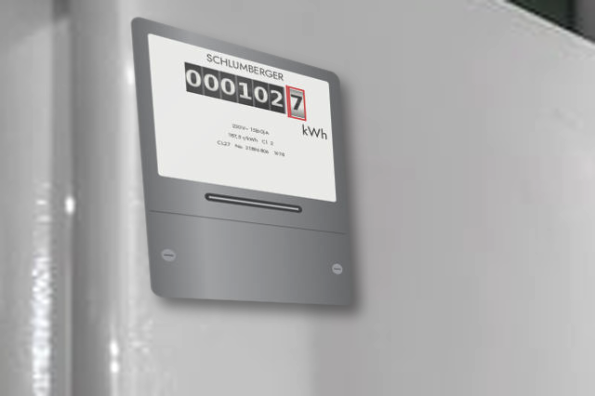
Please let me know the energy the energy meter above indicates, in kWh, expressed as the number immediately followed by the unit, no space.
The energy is 102.7kWh
